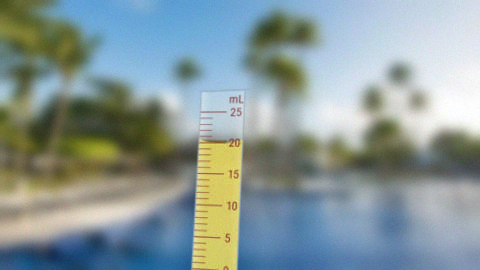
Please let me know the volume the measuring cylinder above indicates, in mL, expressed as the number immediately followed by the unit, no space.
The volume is 20mL
